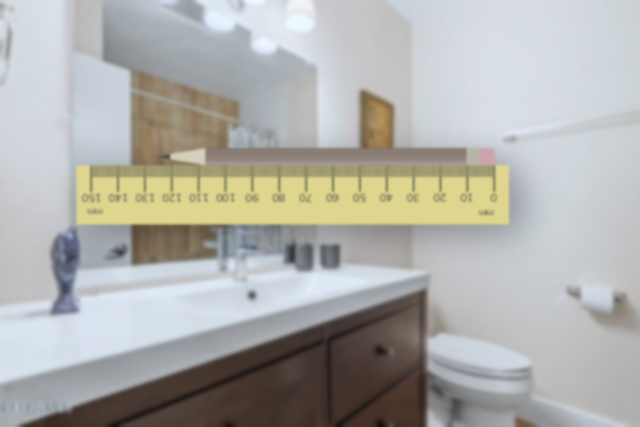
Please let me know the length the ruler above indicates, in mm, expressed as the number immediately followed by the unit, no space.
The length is 125mm
